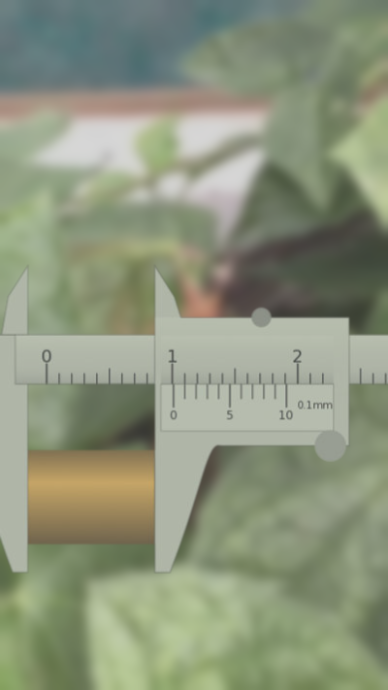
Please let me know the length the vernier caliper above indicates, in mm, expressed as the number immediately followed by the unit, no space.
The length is 10.1mm
